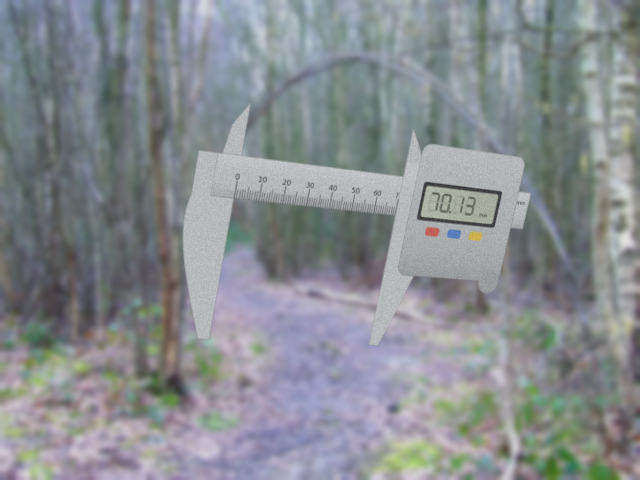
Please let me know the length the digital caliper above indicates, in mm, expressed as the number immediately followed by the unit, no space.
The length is 70.13mm
